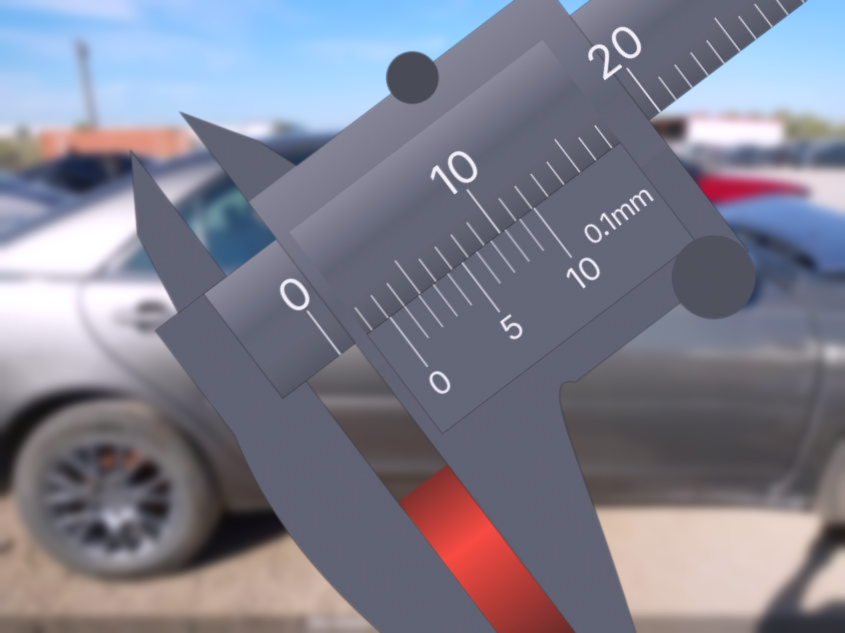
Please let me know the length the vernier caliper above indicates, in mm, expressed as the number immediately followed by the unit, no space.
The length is 3.1mm
